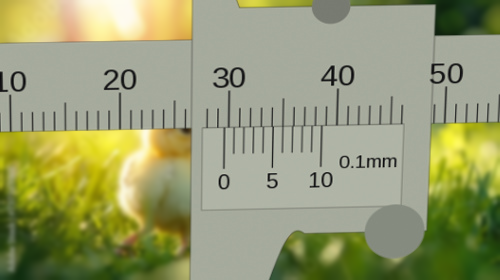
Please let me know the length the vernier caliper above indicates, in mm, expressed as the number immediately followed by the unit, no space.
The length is 29.6mm
